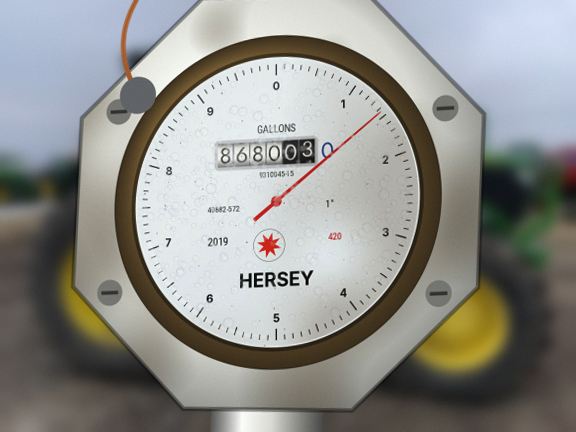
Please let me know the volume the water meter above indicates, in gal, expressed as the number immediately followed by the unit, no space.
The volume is 8680031.4gal
